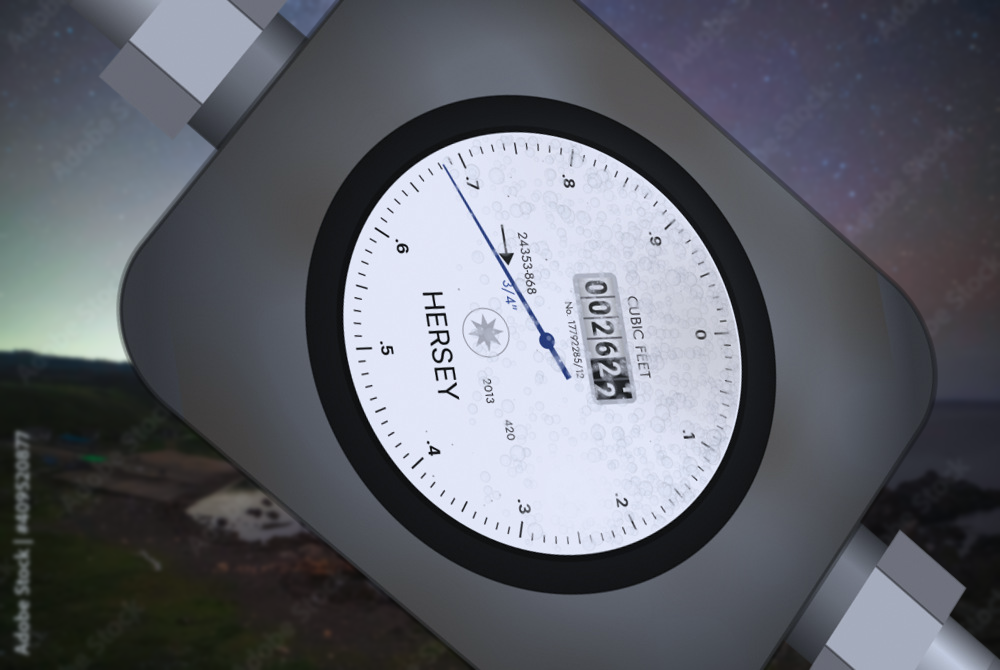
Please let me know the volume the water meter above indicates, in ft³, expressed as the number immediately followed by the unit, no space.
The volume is 2621.68ft³
